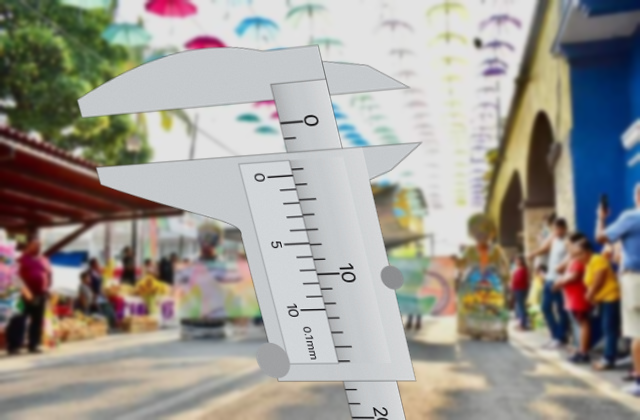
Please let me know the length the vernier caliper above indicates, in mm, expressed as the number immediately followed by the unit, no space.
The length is 3.4mm
